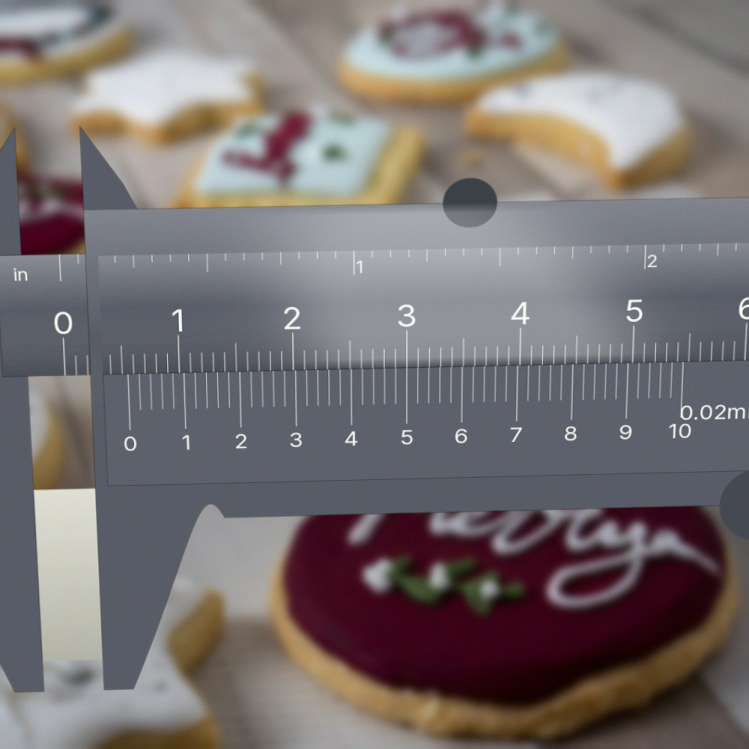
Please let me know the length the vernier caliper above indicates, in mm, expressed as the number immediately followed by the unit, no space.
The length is 5.5mm
